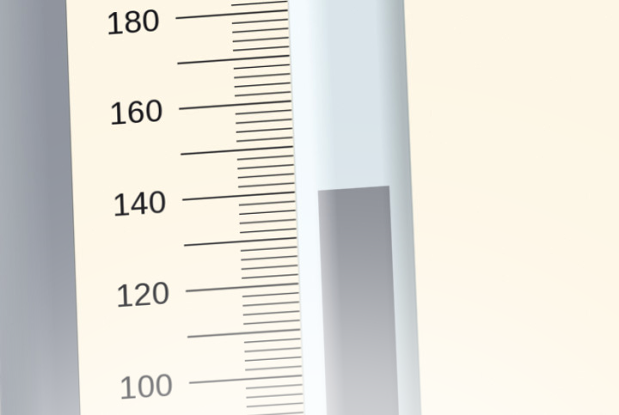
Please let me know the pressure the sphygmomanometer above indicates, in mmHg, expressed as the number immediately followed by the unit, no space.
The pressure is 140mmHg
